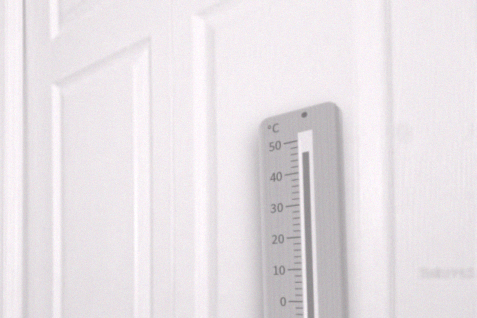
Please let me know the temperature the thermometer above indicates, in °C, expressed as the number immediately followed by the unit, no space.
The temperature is 46°C
